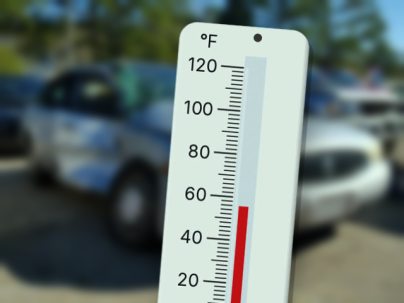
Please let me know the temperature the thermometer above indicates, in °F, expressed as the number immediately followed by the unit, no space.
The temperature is 56°F
